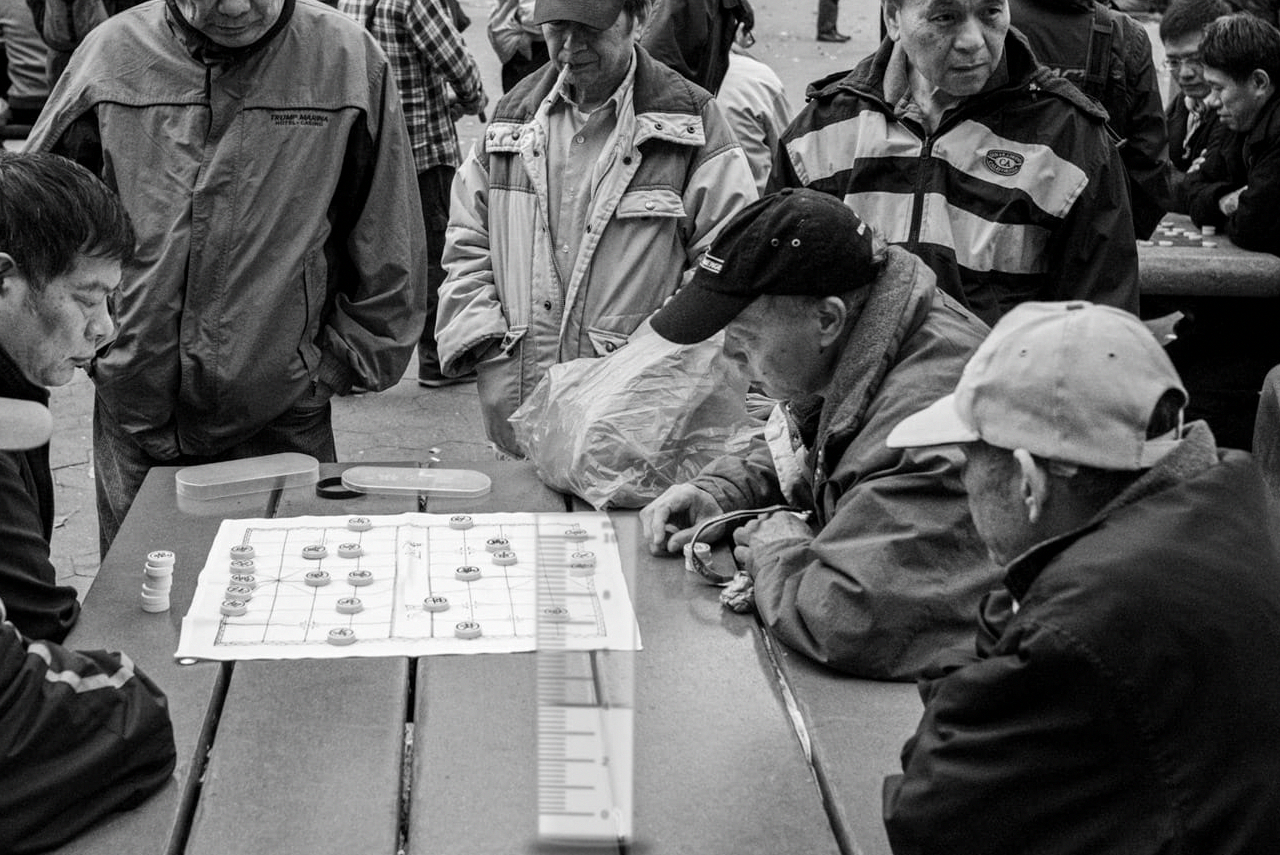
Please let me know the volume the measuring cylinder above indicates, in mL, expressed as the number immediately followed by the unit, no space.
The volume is 4mL
